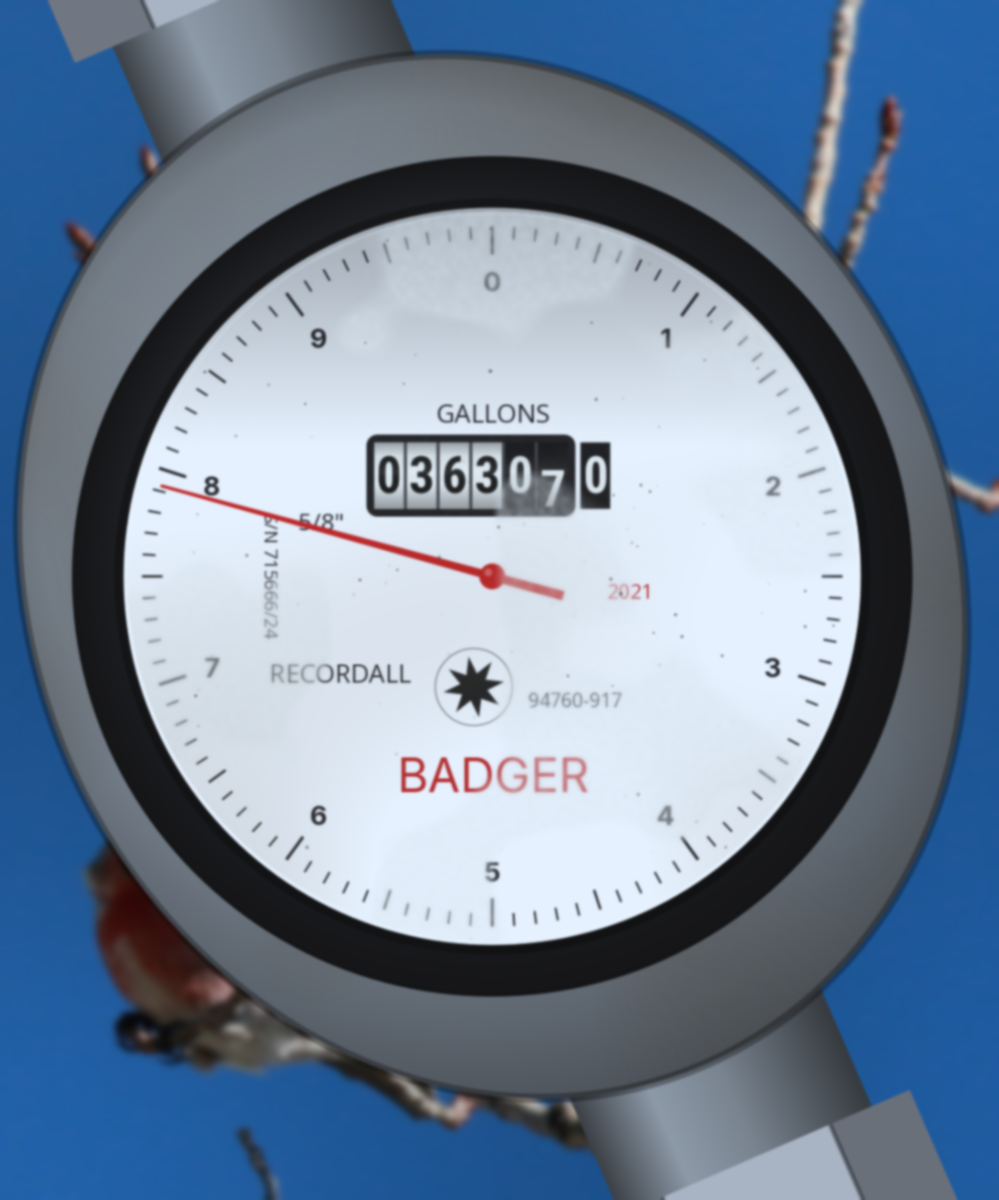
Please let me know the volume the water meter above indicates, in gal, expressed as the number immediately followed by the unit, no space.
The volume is 363067.9gal
